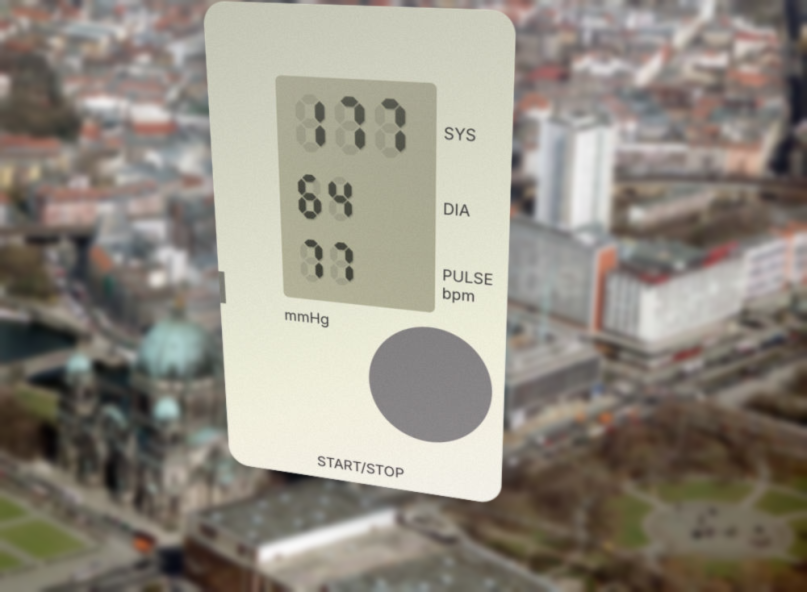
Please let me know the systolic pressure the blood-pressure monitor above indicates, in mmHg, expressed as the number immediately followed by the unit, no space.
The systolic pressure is 177mmHg
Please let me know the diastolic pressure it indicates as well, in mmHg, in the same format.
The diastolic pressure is 64mmHg
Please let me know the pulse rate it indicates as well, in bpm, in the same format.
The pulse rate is 77bpm
